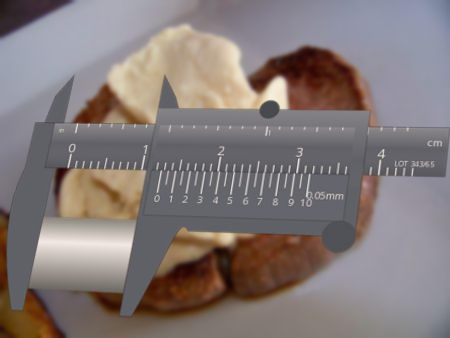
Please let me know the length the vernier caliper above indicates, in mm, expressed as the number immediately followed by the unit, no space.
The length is 12.6mm
